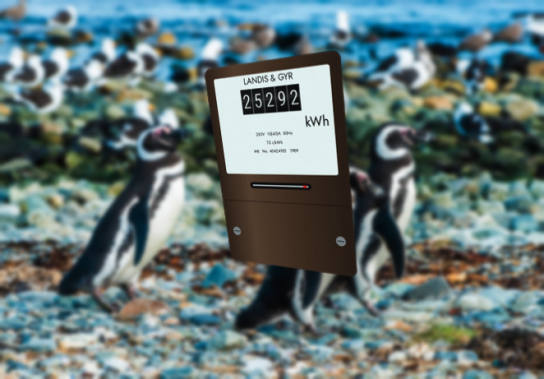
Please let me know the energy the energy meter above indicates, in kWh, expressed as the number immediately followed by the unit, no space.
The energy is 25292kWh
